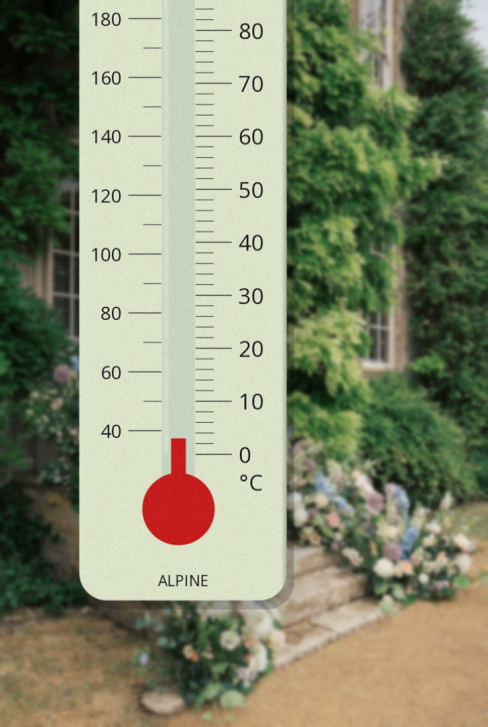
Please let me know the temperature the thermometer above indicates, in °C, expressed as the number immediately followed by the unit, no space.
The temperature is 3°C
